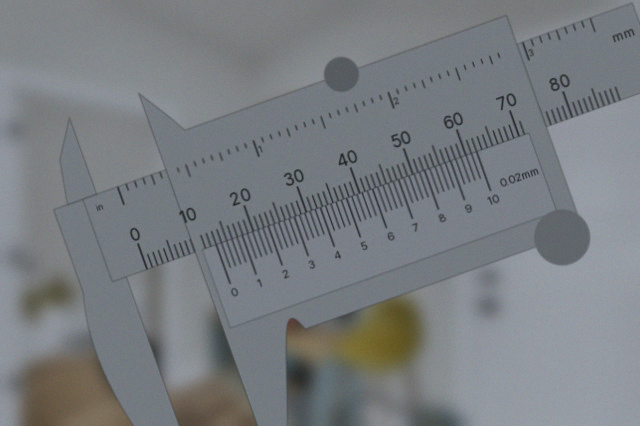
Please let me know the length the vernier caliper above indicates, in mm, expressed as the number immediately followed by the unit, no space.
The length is 13.0mm
